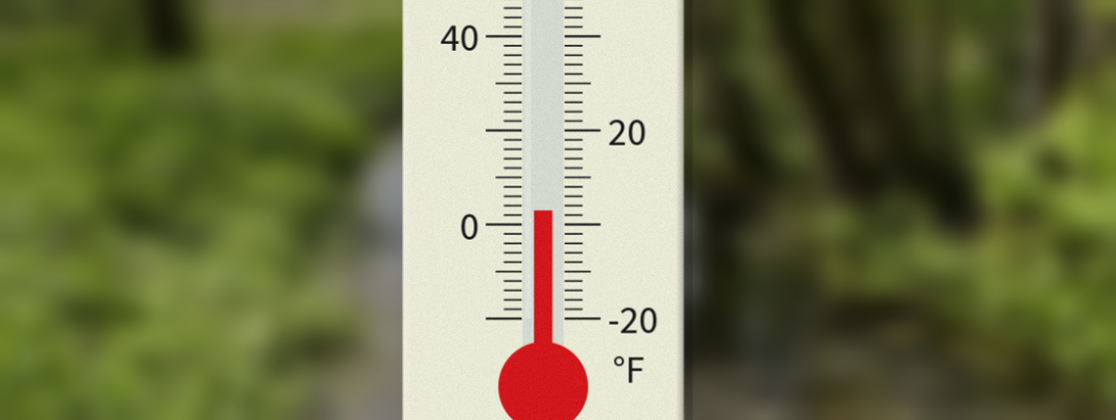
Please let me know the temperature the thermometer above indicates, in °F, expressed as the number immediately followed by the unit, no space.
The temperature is 3°F
